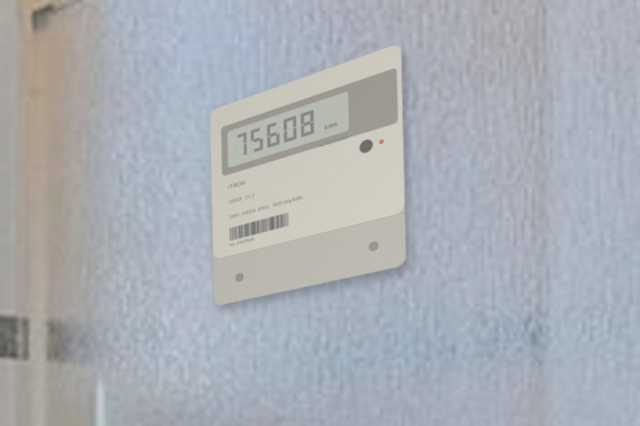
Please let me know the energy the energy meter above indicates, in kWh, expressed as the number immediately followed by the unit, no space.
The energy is 75608kWh
